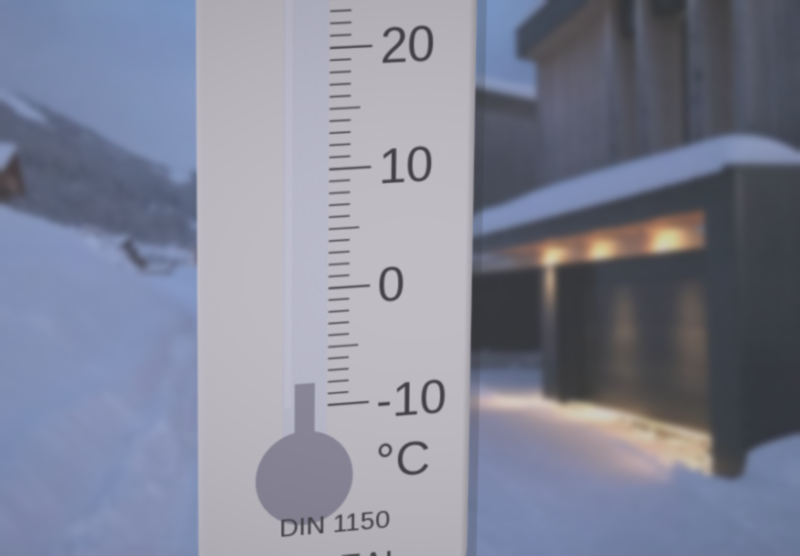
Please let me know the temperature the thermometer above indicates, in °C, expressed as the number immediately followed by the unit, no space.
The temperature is -8°C
